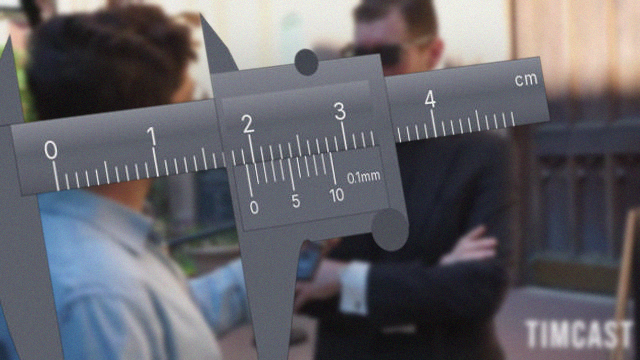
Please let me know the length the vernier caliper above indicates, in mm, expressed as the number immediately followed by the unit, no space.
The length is 19.2mm
